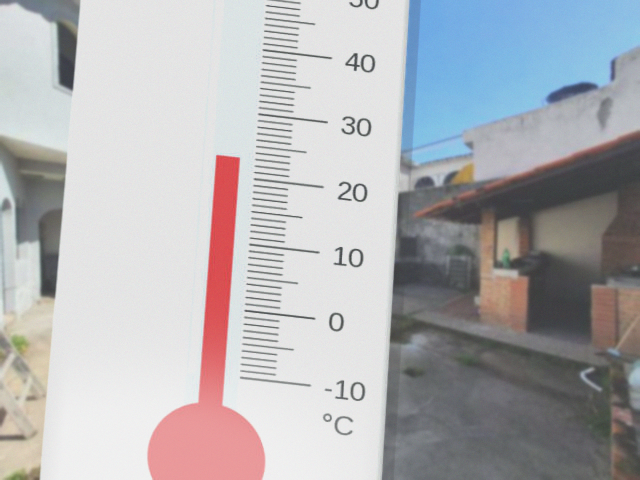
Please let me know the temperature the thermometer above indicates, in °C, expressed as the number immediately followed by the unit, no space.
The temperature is 23°C
